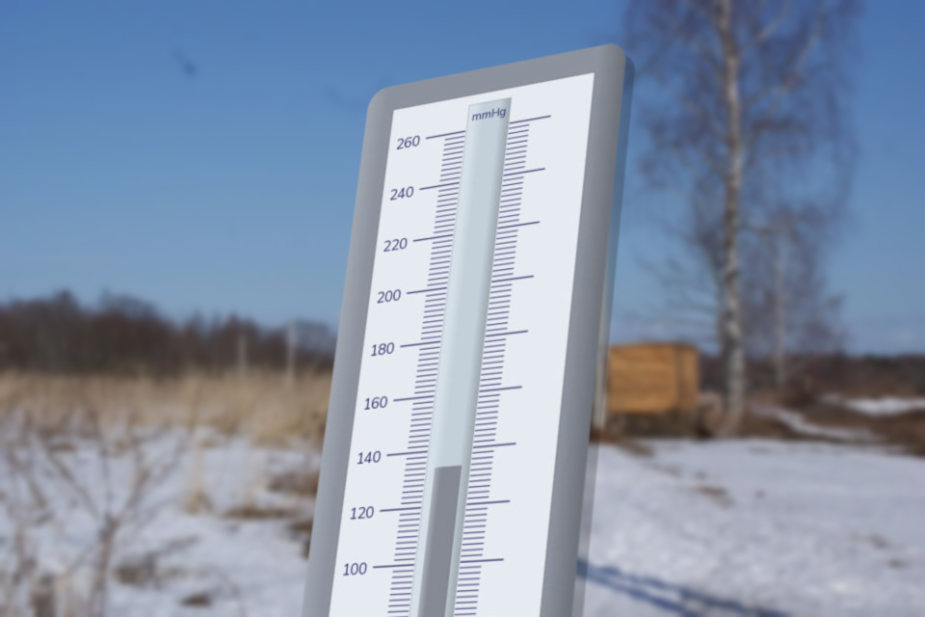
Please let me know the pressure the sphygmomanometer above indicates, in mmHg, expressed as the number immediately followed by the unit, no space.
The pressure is 134mmHg
